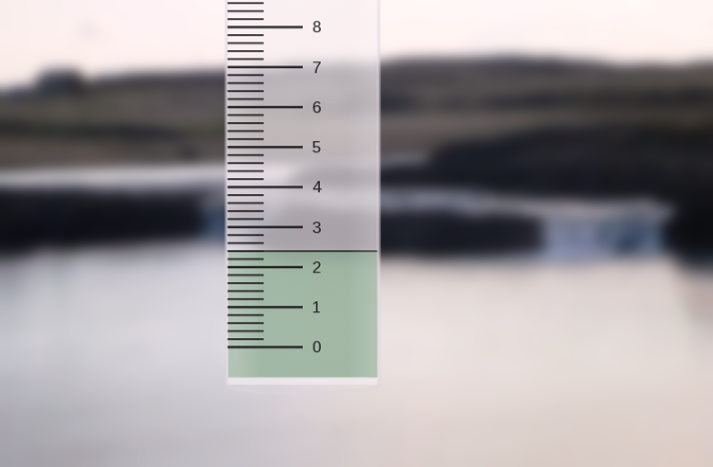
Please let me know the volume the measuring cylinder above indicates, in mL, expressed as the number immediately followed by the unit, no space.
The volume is 2.4mL
